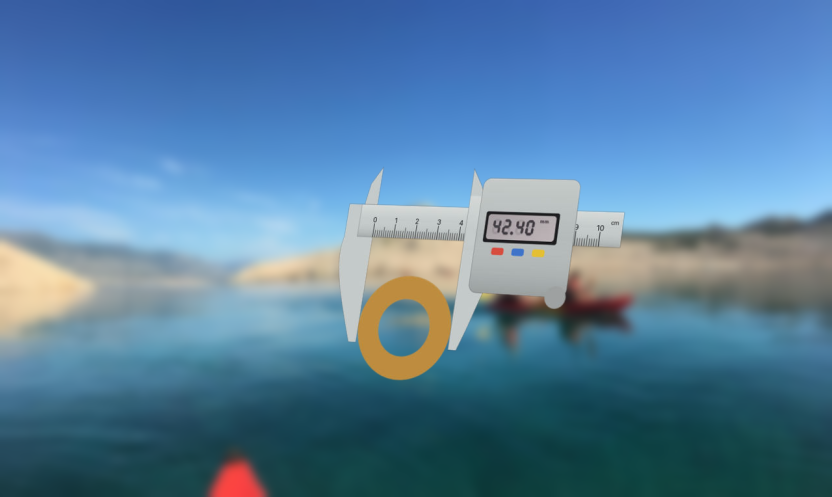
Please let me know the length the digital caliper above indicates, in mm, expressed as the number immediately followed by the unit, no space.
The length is 42.40mm
